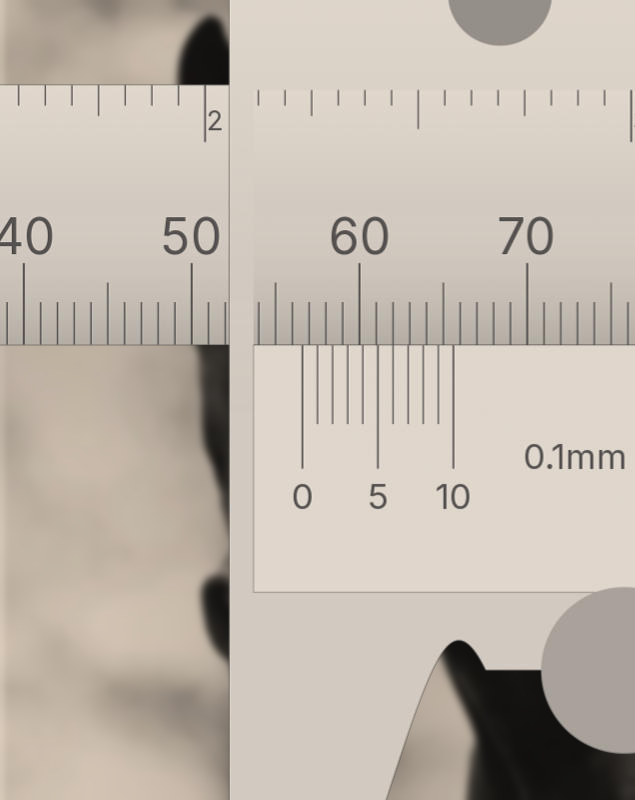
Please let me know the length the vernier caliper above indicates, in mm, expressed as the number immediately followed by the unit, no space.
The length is 56.6mm
